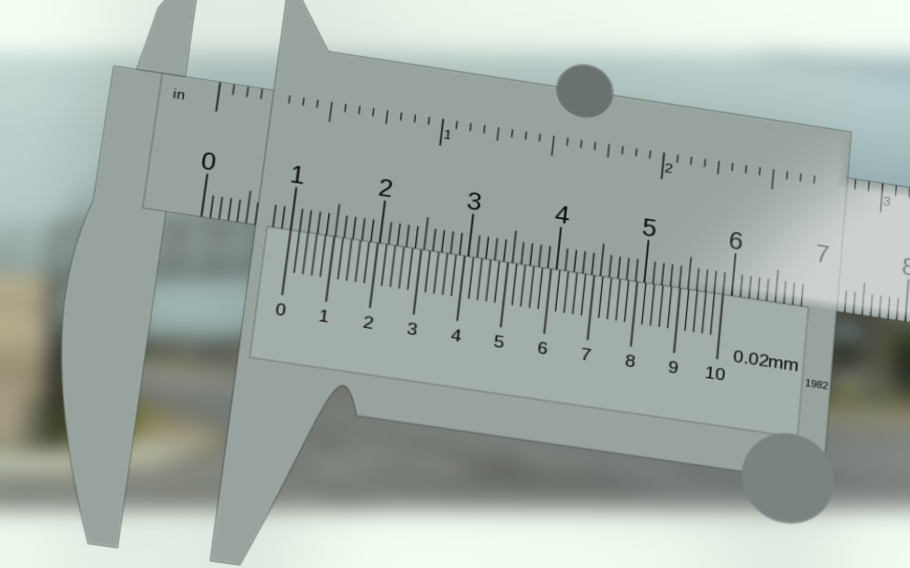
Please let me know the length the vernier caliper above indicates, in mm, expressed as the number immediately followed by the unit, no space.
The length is 10.0mm
